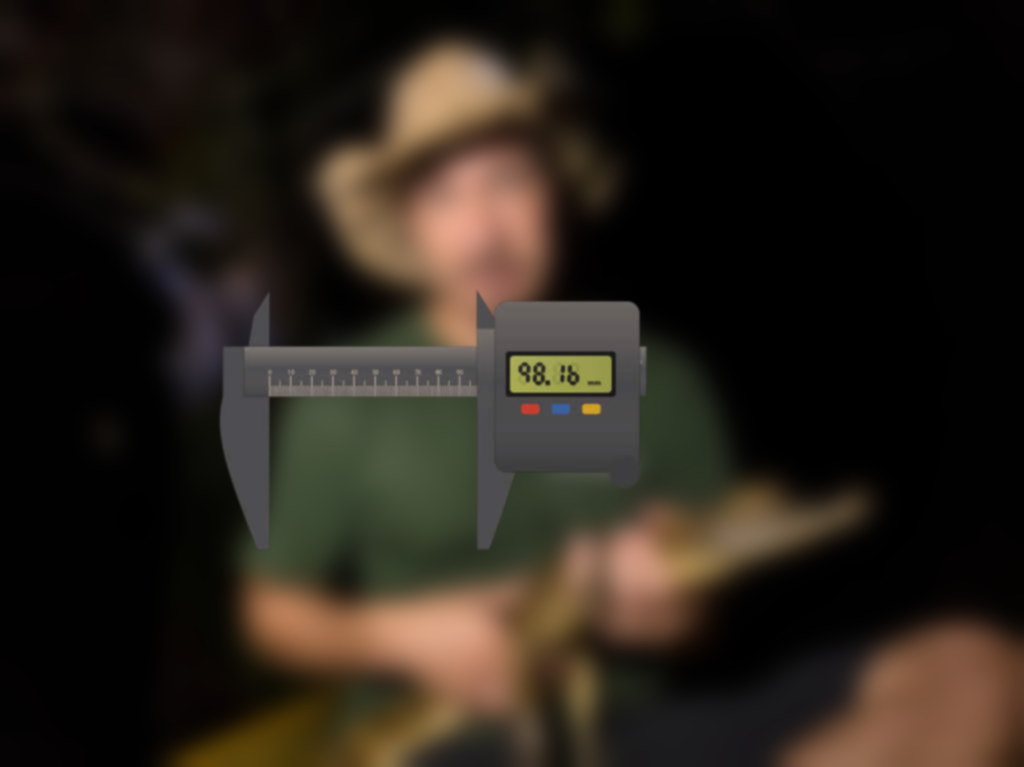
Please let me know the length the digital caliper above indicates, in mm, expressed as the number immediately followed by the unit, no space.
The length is 98.16mm
